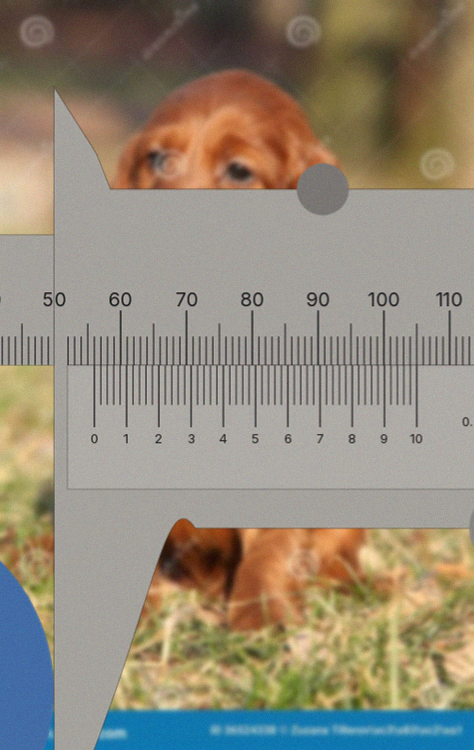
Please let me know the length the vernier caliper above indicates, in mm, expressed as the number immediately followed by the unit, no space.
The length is 56.0mm
